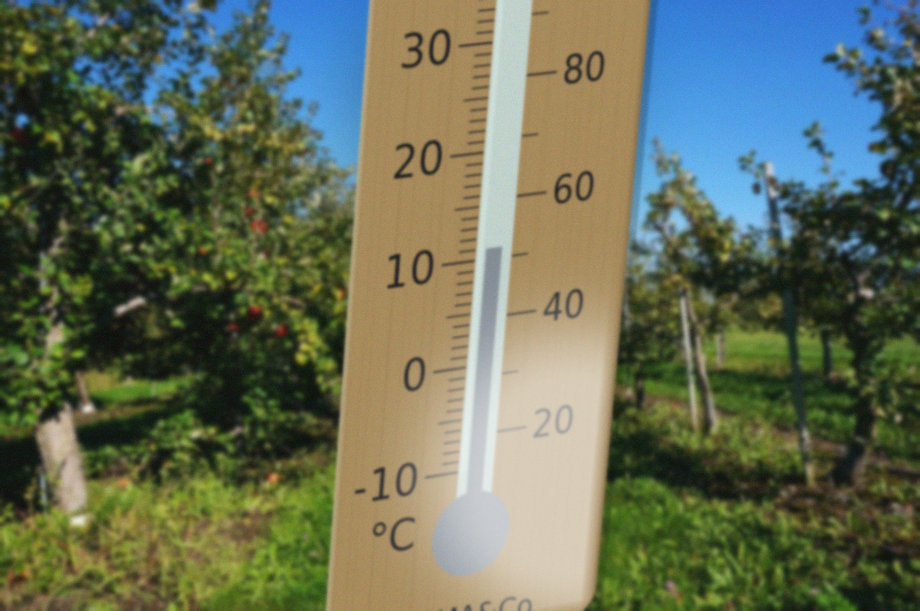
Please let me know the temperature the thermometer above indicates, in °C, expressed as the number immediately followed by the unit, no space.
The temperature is 11°C
